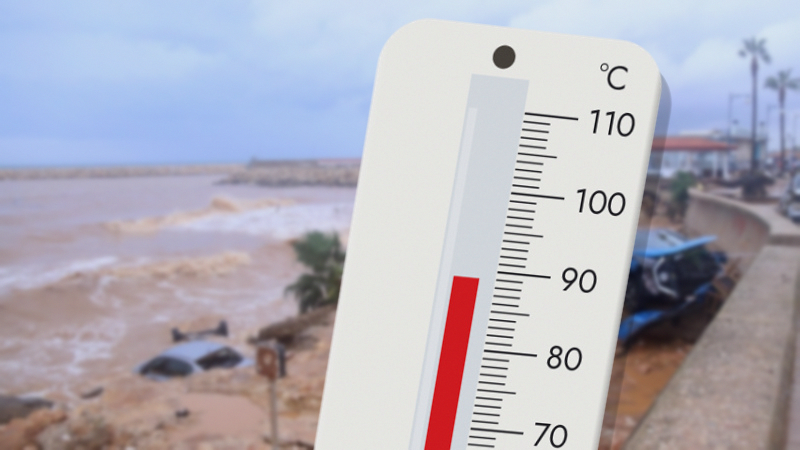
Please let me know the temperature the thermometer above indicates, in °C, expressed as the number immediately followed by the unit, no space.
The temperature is 89°C
